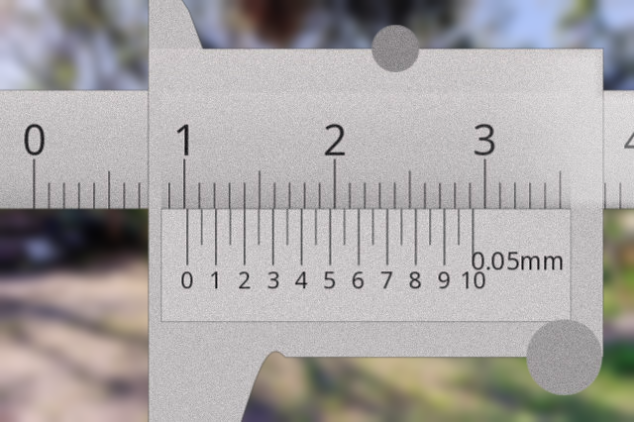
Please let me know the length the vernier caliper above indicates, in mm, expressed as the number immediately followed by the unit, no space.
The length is 10.2mm
